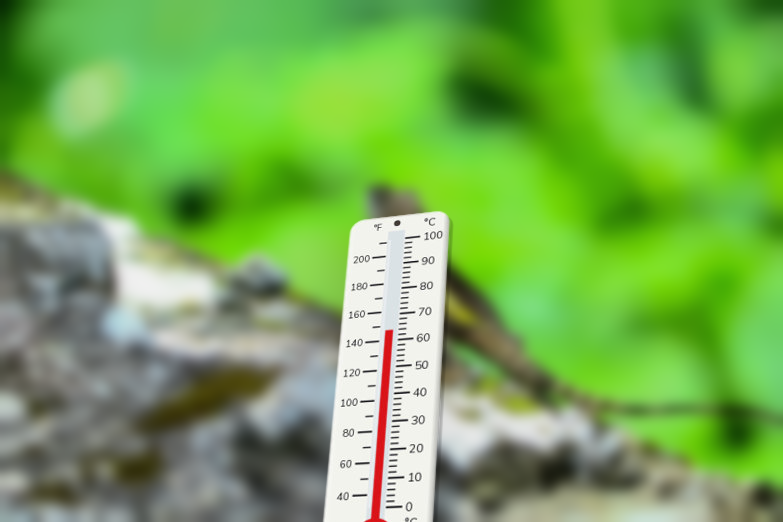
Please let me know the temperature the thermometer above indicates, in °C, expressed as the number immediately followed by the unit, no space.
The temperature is 64°C
